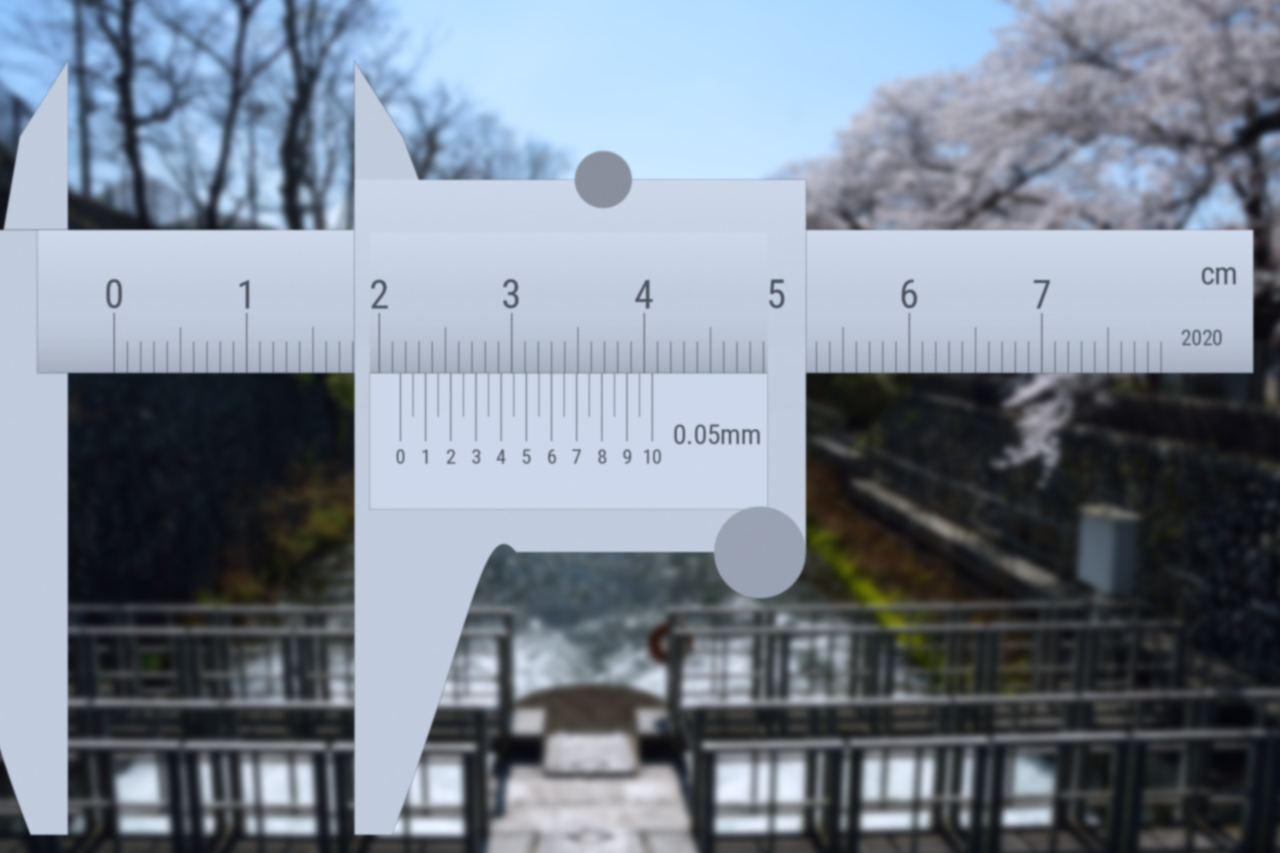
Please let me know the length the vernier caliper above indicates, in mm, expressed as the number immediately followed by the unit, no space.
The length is 21.6mm
